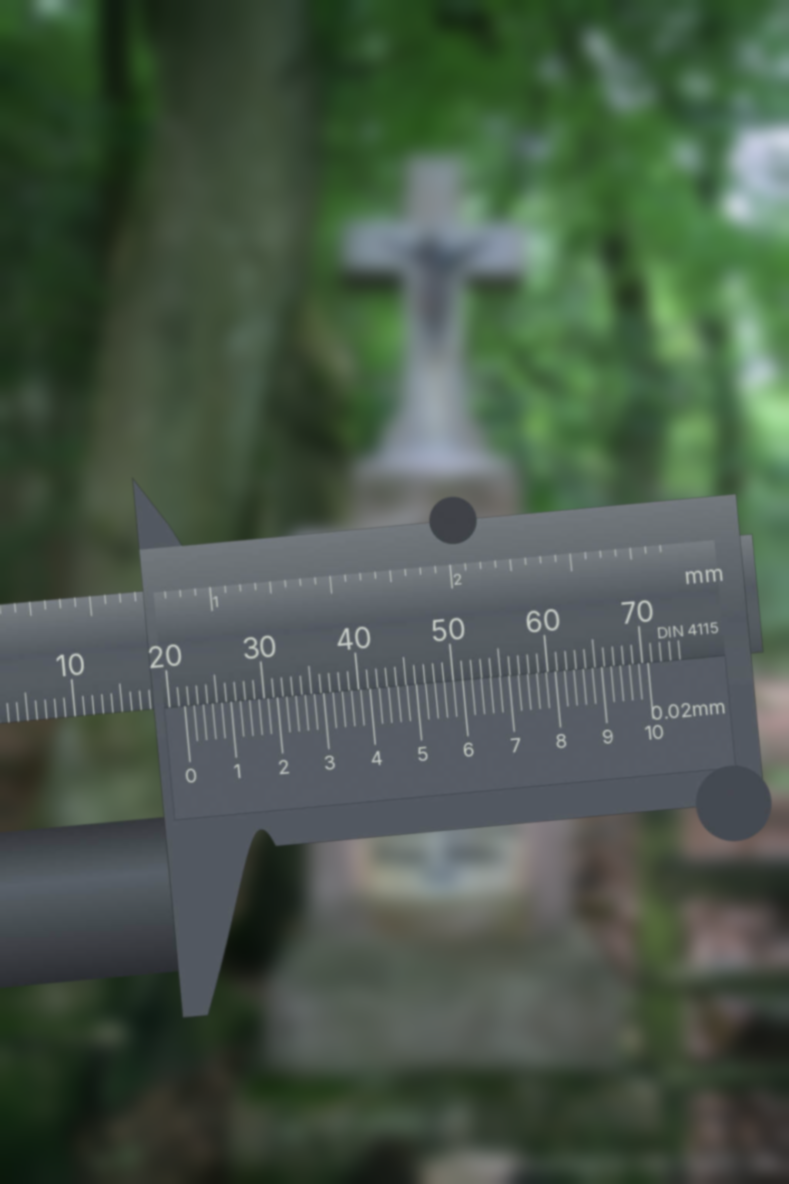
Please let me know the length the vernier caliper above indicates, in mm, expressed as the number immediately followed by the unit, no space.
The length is 21.6mm
